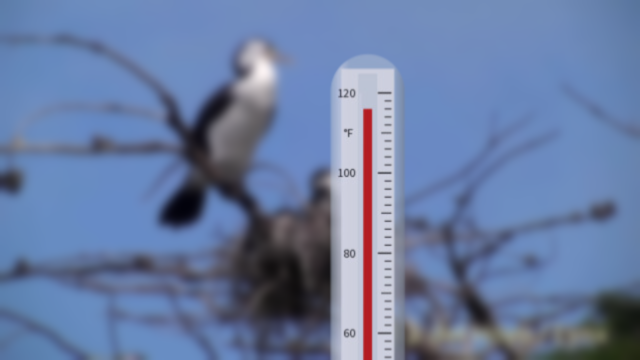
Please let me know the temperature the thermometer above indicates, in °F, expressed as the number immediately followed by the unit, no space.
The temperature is 116°F
